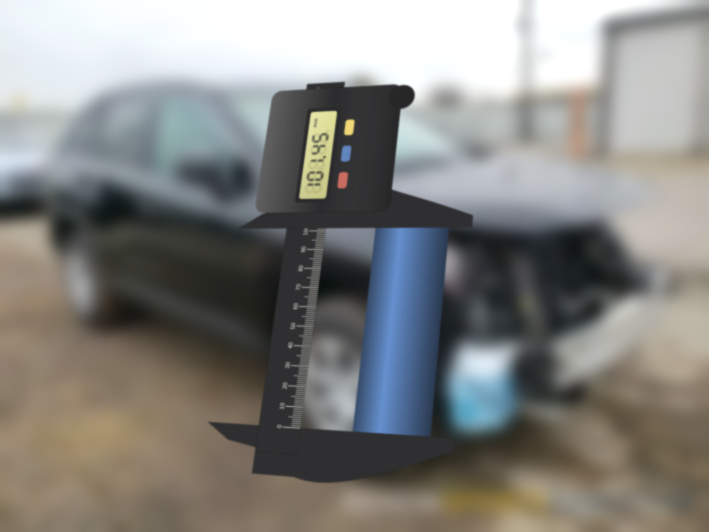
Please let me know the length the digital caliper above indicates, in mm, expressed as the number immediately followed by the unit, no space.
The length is 101.45mm
